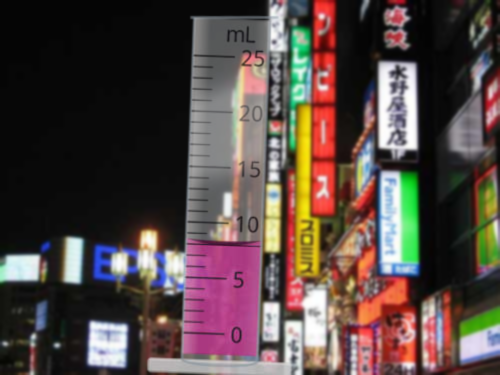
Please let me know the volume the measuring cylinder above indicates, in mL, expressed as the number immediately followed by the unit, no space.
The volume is 8mL
